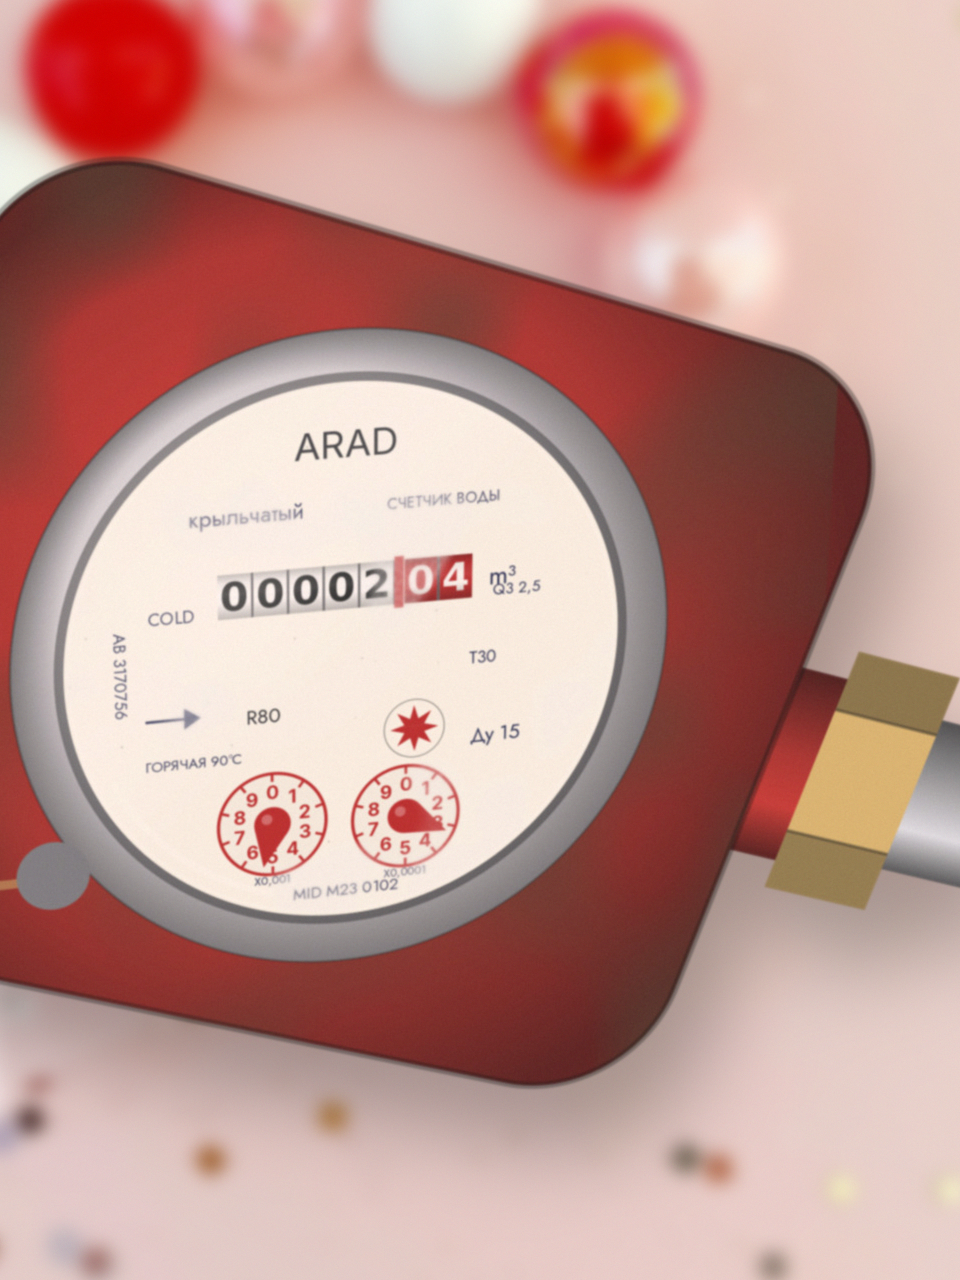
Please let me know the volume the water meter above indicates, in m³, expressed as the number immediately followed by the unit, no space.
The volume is 2.0453m³
